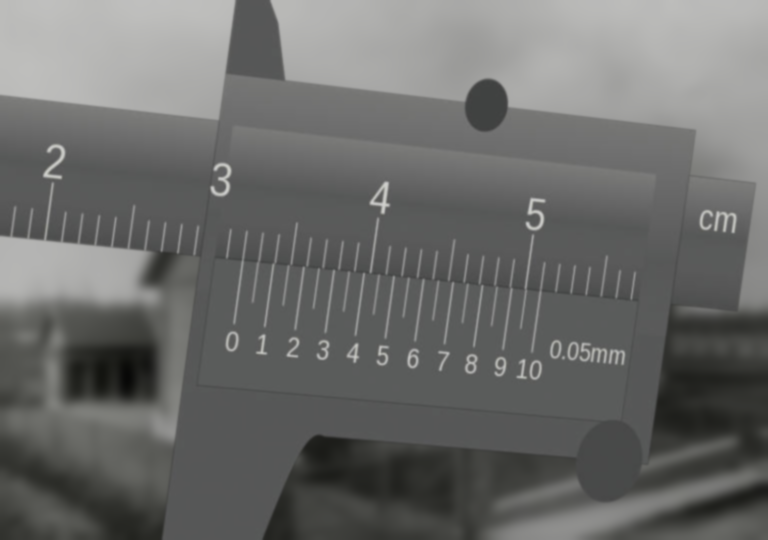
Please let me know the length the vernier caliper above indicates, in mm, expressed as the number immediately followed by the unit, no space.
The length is 32.0mm
